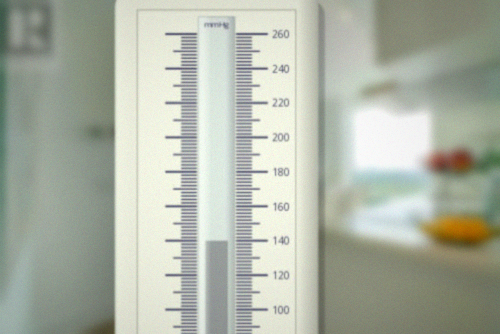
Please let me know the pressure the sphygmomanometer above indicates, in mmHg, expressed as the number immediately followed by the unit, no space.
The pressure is 140mmHg
